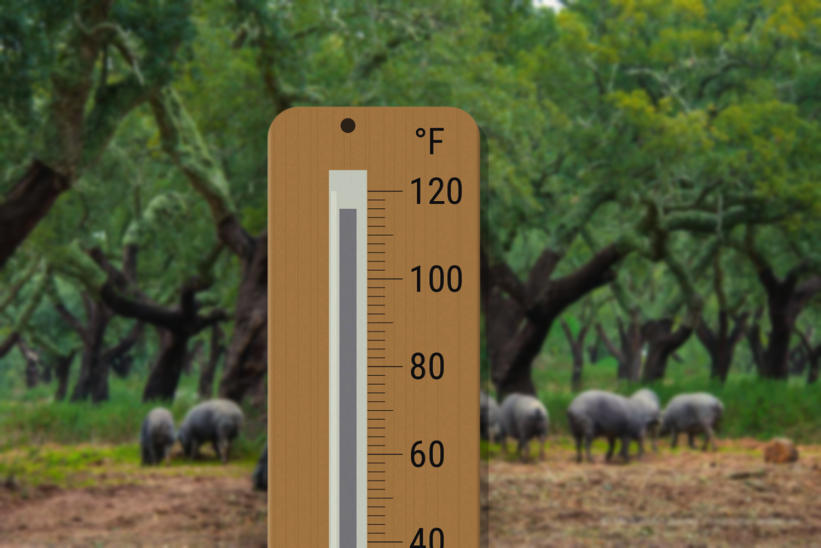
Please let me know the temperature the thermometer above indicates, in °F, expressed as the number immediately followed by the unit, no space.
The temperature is 116°F
